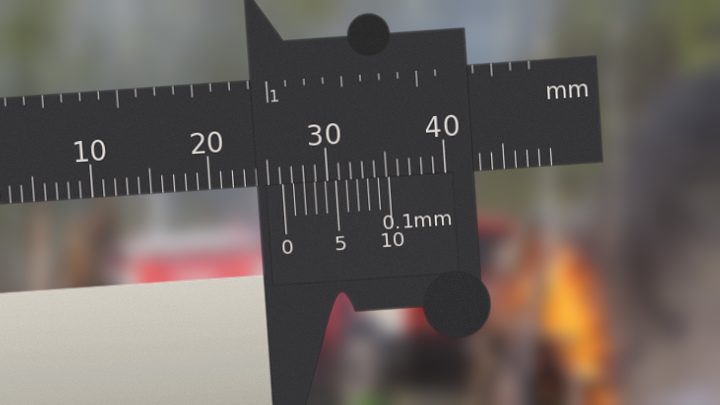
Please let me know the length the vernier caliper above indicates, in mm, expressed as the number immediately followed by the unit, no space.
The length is 26.2mm
